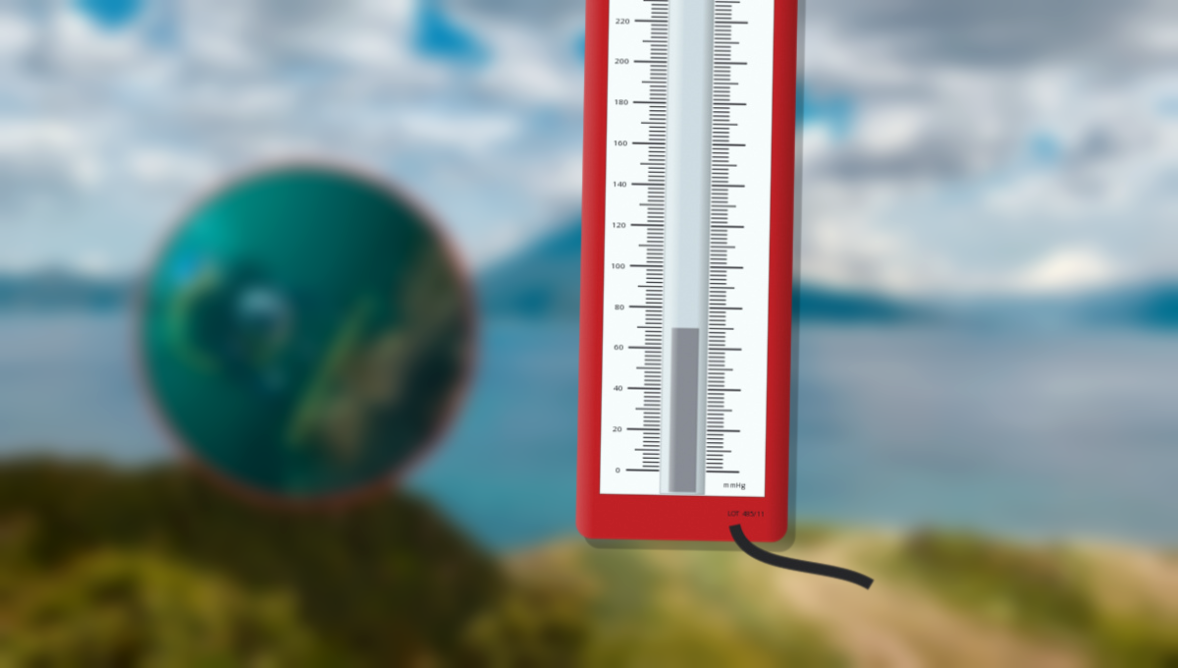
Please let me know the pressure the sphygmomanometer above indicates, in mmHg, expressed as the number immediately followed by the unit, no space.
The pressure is 70mmHg
